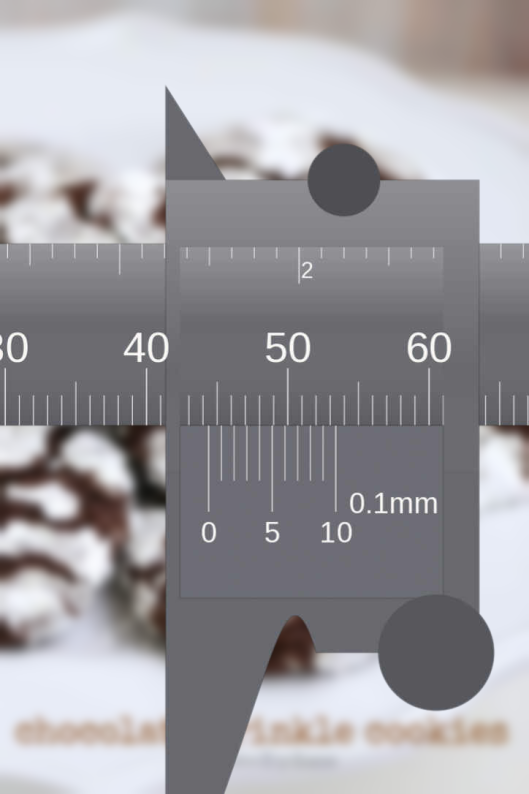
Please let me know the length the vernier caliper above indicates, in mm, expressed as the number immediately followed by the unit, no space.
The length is 44.4mm
